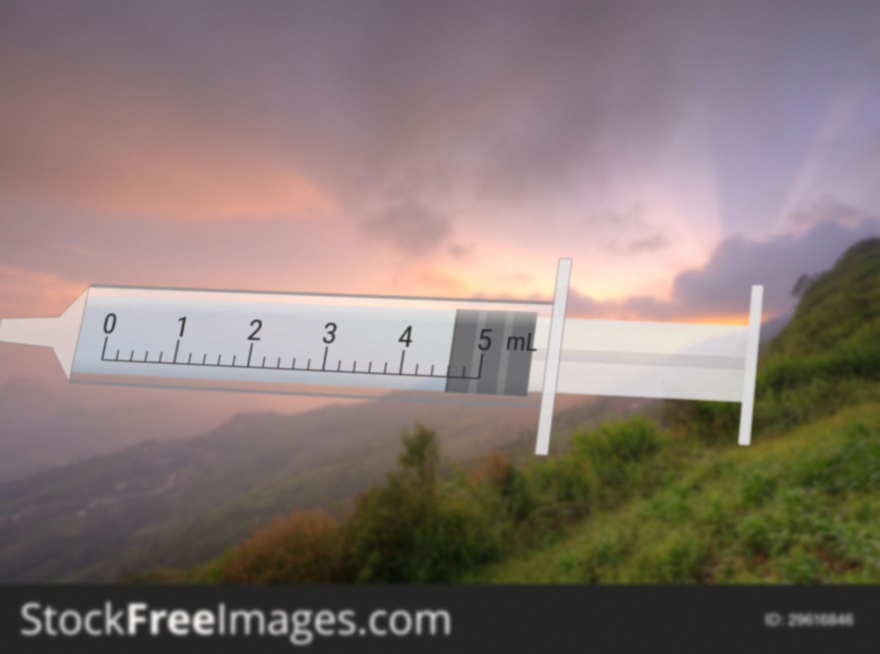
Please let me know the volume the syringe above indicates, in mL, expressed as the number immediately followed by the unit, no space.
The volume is 4.6mL
